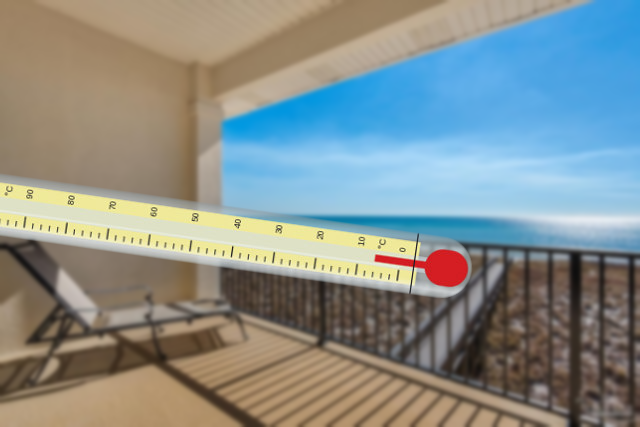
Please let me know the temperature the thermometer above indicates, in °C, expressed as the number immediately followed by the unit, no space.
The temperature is 6°C
